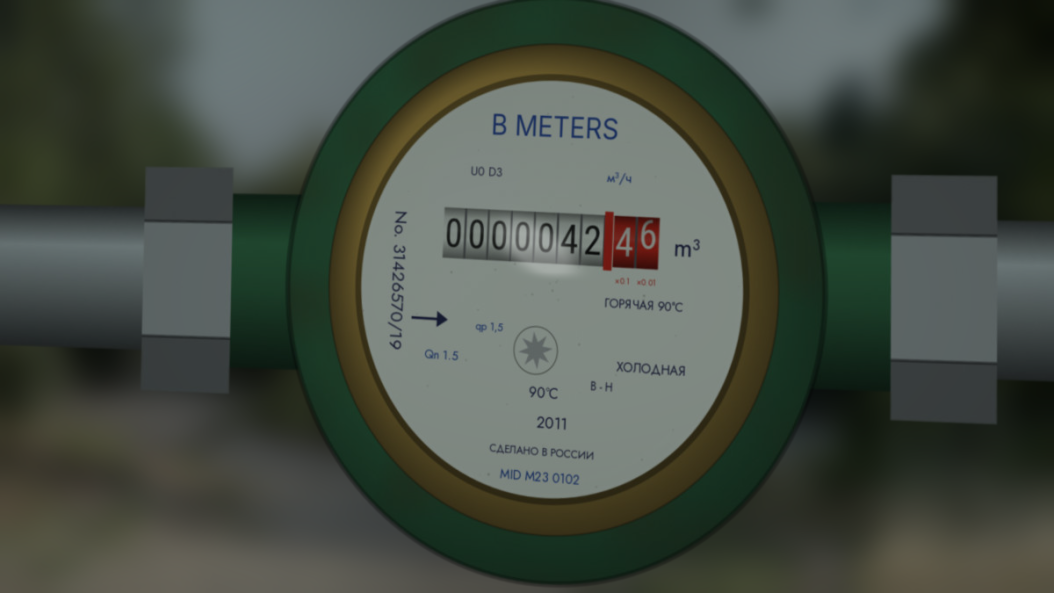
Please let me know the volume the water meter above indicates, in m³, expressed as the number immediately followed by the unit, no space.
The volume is 42.46m³
